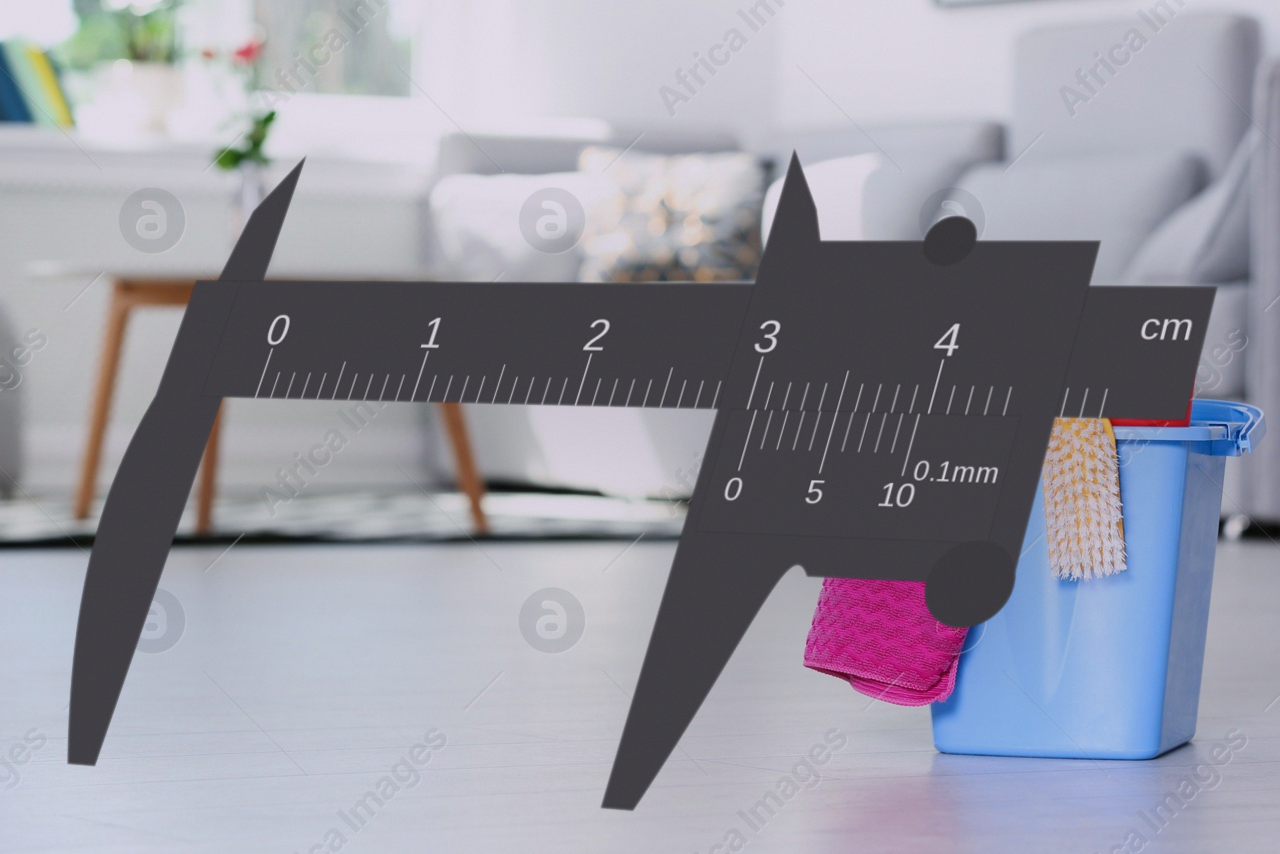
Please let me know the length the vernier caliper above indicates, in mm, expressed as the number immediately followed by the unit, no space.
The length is 30.5mm
